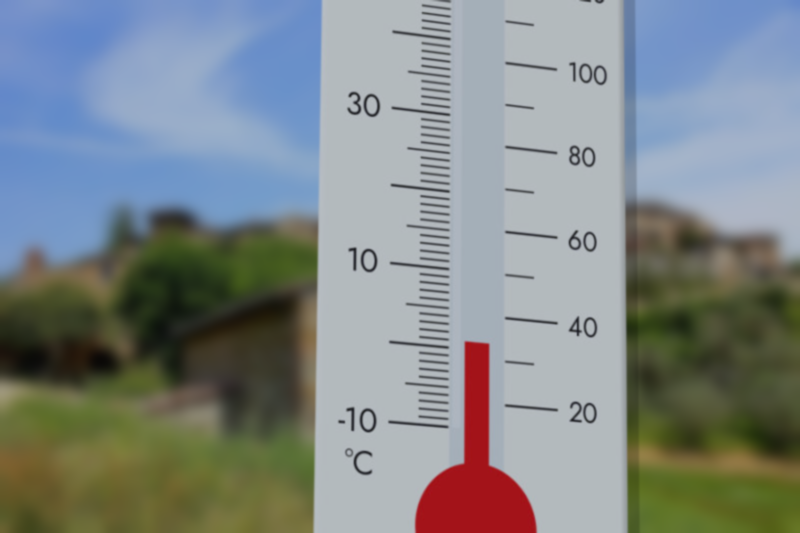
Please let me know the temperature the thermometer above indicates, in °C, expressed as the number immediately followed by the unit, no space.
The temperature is 1°C
